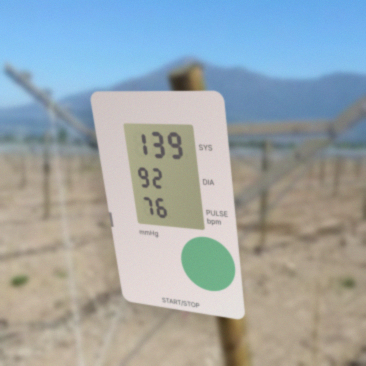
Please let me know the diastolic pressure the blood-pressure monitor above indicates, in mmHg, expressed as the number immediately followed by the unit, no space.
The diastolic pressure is 92mmHg
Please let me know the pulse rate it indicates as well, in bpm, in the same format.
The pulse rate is 76bpm
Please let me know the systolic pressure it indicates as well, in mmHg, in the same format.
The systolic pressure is 139mmHg
